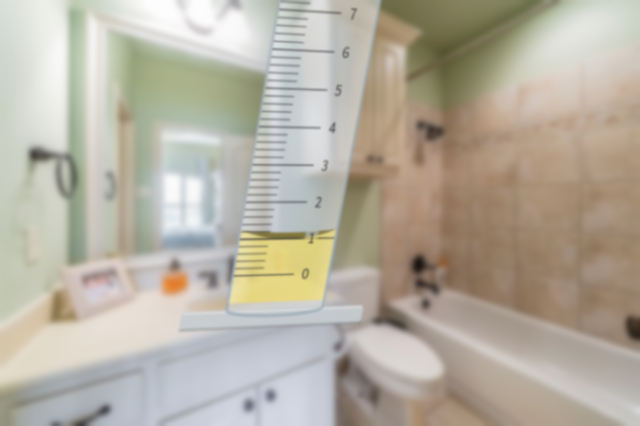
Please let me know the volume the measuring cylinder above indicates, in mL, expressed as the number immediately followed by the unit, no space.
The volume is 1mL
